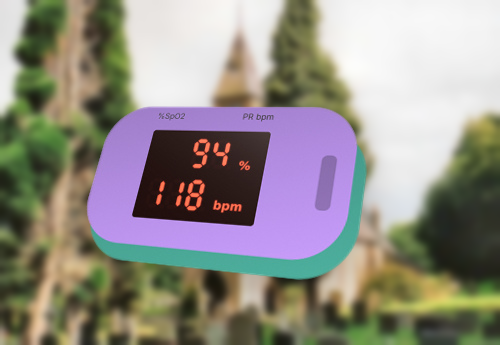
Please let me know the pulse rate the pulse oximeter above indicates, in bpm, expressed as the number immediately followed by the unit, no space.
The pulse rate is 118bpm
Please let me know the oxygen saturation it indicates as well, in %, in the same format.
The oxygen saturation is 94%
